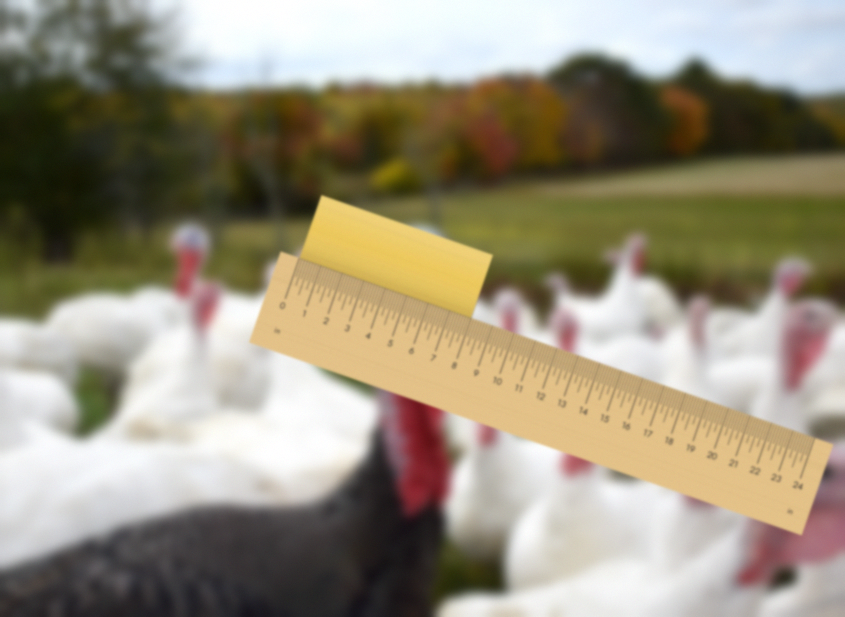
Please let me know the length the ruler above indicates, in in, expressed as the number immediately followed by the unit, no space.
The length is 8in
